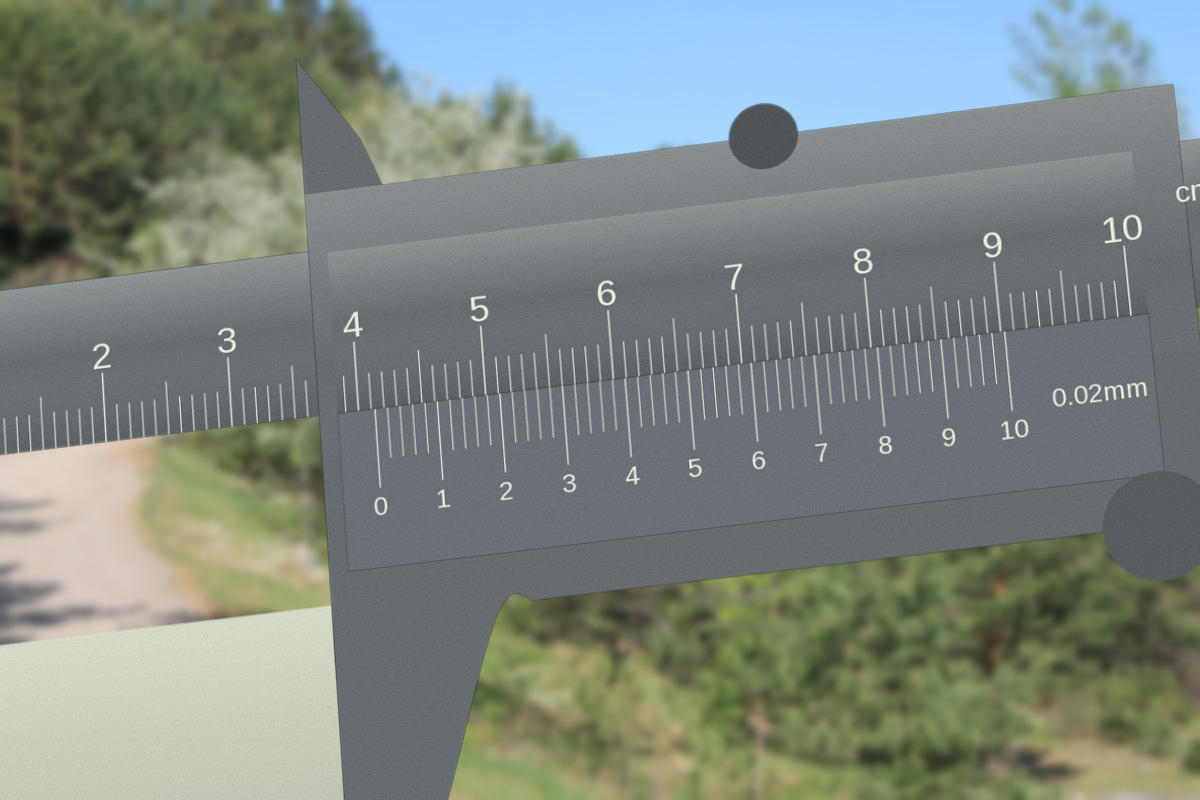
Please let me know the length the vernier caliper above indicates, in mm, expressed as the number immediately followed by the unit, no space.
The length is 41.3mm
